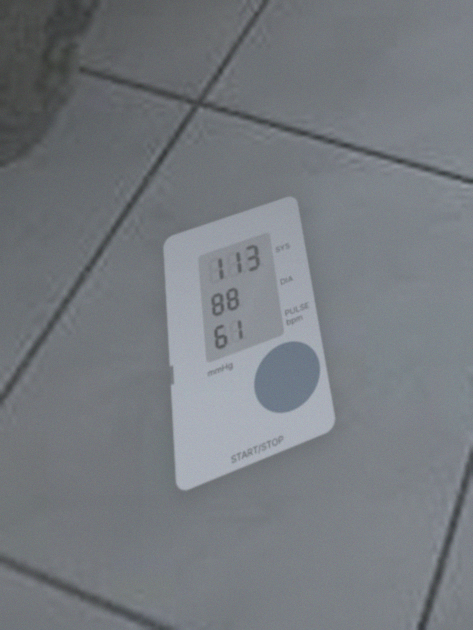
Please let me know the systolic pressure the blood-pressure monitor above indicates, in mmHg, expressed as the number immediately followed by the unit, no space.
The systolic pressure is 113mmHg
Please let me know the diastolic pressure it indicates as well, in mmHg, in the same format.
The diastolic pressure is 88mmHg
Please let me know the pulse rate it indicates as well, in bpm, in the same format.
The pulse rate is 61bpm
